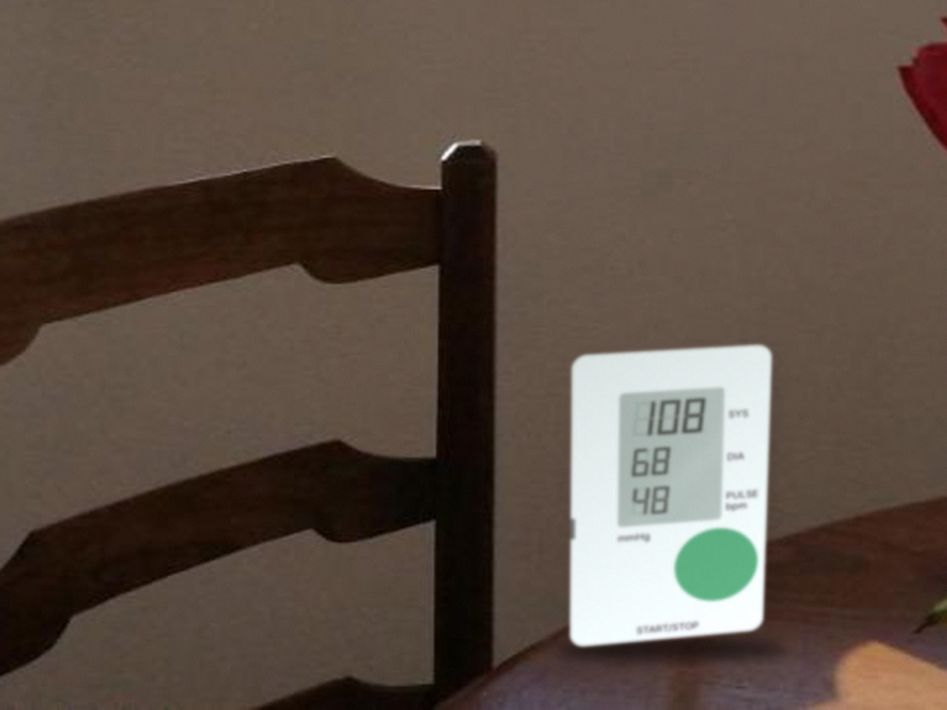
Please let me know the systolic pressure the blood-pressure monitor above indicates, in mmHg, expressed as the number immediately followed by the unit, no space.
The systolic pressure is 108mmHg
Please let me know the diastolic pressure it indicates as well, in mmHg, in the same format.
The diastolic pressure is 68mmHg
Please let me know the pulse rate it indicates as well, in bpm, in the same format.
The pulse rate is 48bpm
